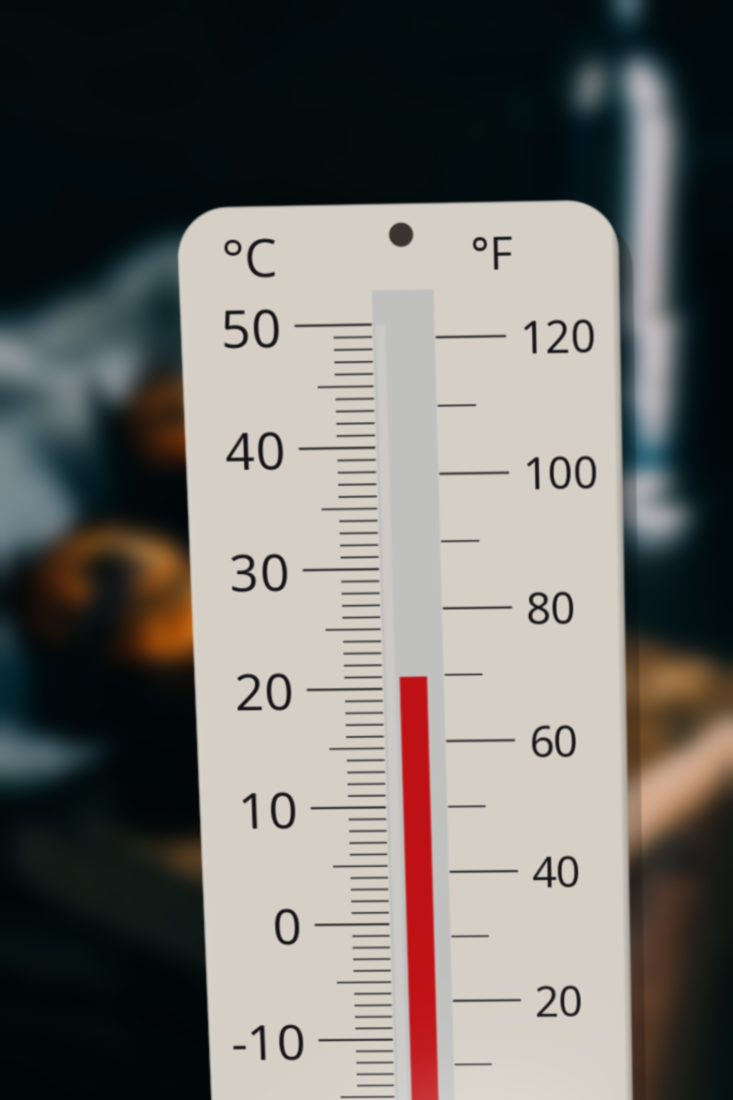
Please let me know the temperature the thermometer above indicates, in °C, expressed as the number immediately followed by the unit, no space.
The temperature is 21°C
